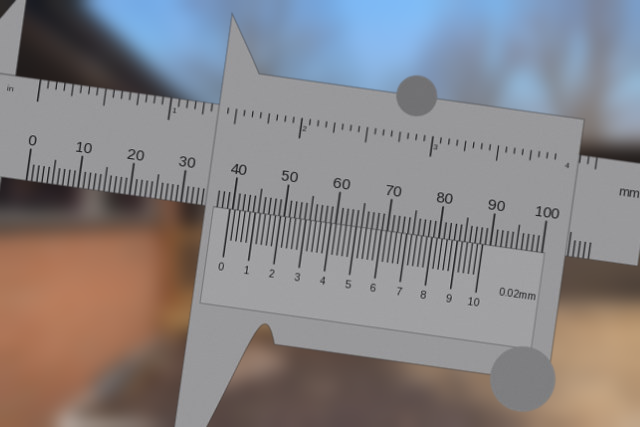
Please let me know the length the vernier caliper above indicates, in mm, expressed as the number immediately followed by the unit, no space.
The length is 39.5mm
